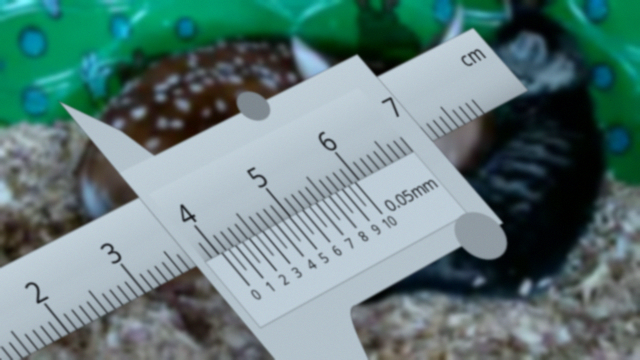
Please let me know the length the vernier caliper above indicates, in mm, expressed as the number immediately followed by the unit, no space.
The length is 40.4mm
